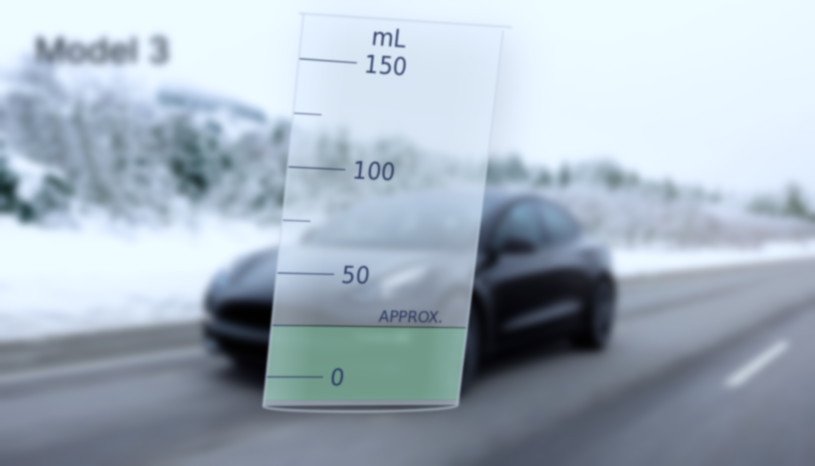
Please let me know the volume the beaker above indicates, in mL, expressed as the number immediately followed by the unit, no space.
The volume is 25mL
